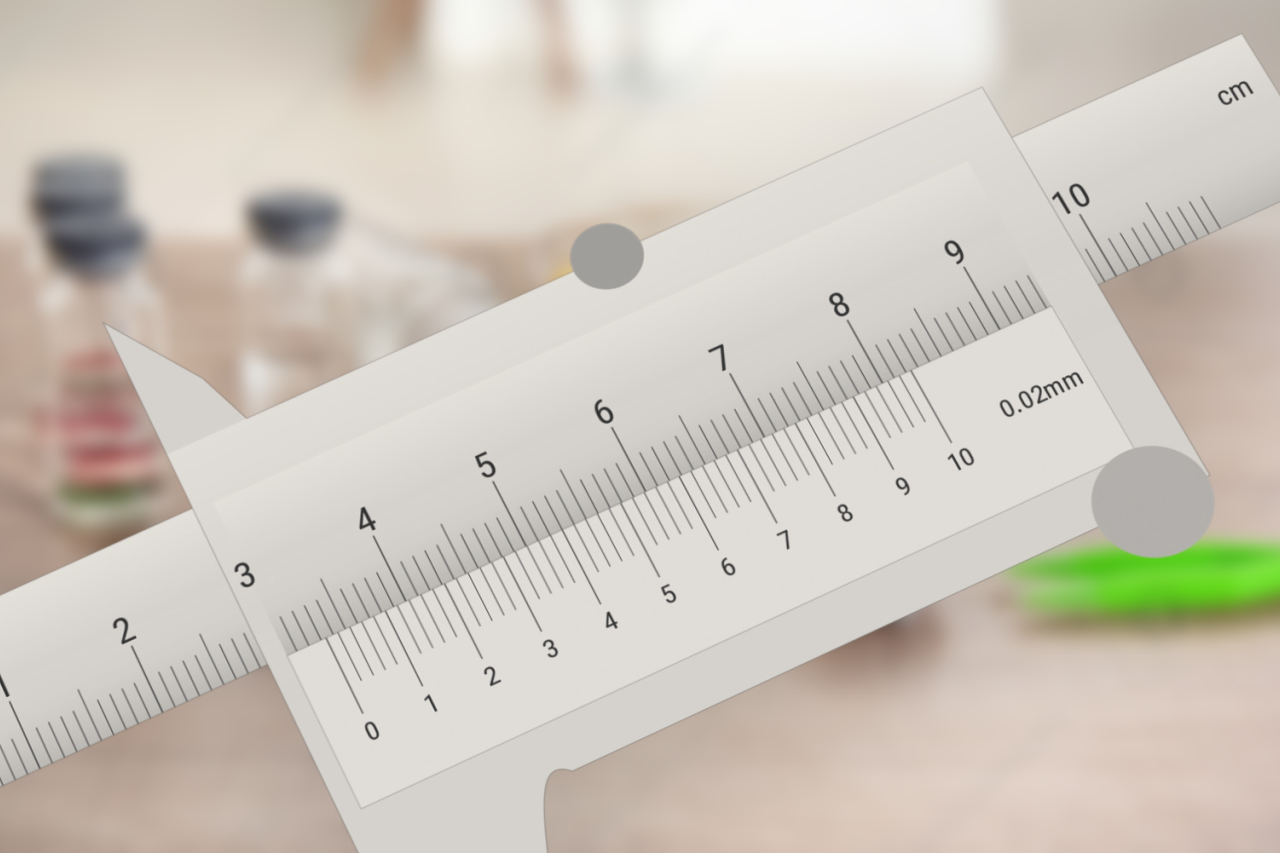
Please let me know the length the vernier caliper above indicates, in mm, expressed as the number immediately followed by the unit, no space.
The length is 33.4mm
